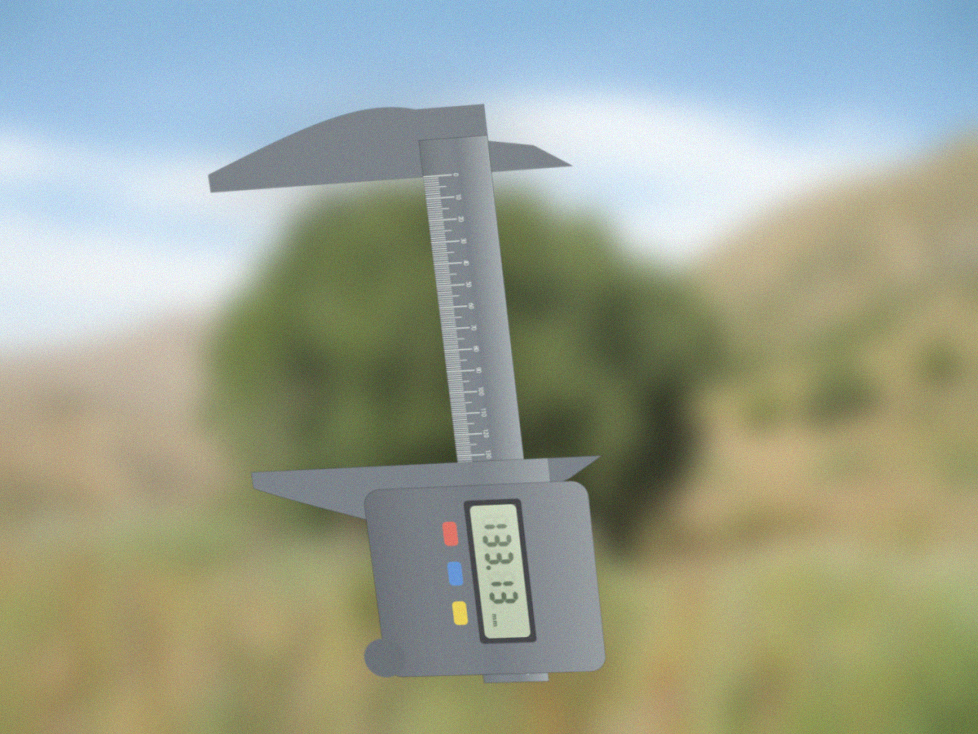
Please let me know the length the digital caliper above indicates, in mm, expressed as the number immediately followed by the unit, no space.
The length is 133.13mm
